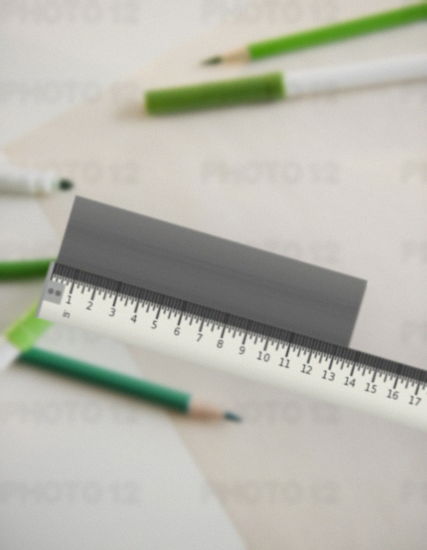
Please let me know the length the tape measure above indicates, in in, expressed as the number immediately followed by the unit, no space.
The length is 13.5in
